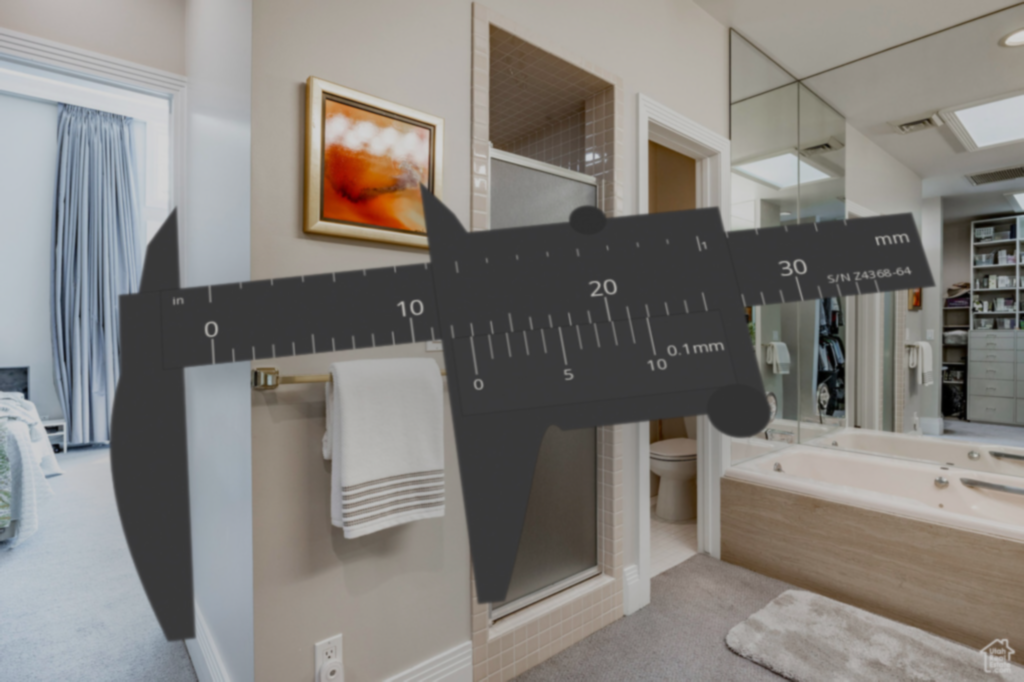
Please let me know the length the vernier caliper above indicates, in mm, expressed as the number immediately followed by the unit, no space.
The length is 12.9mm
